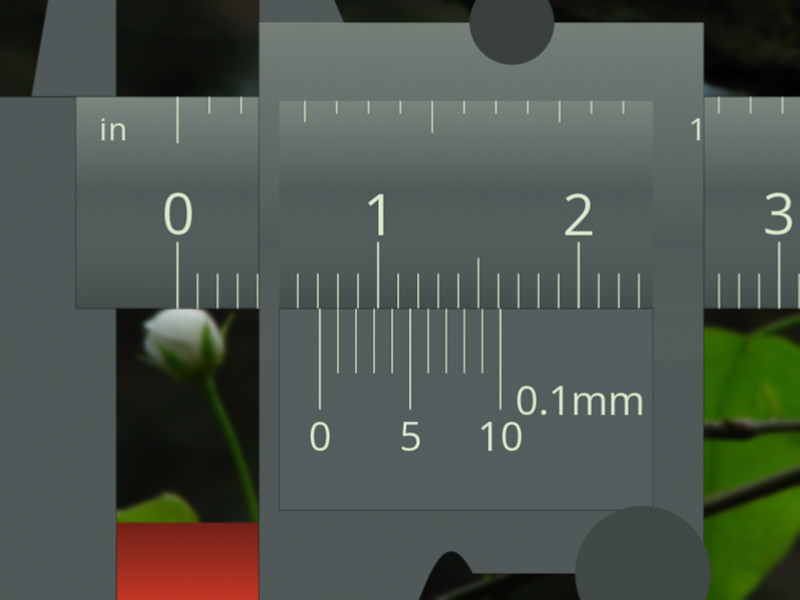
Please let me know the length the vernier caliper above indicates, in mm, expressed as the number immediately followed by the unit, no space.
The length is 7.1mm
